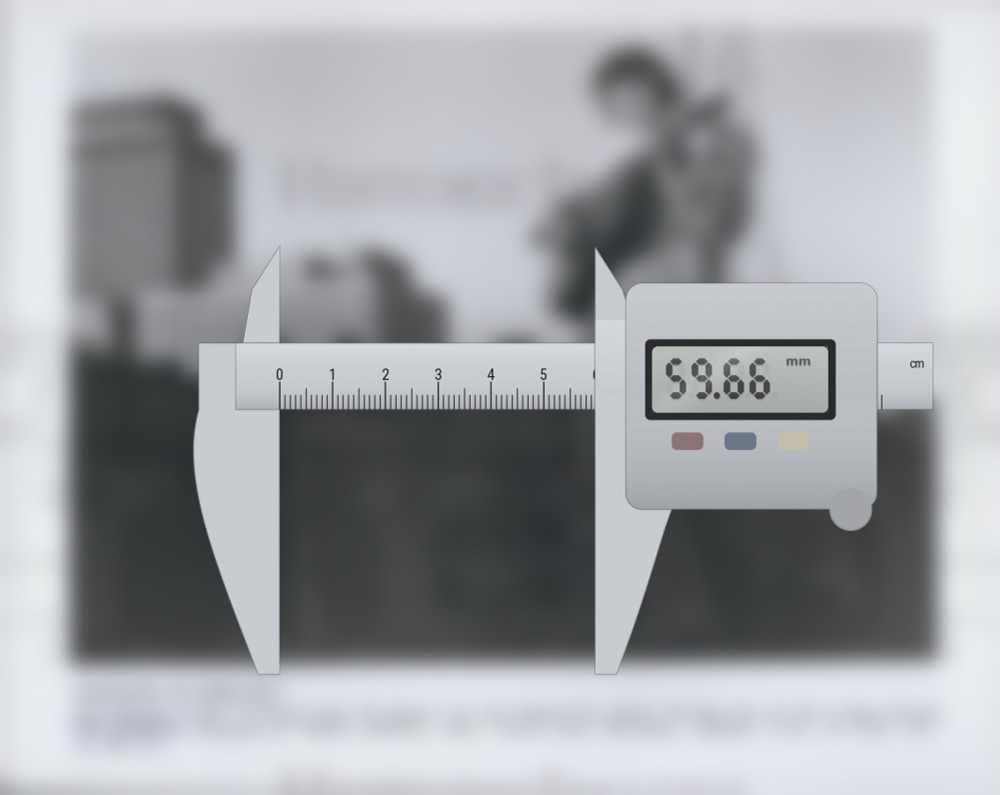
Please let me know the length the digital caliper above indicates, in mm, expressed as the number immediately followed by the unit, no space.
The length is 59.66mm
